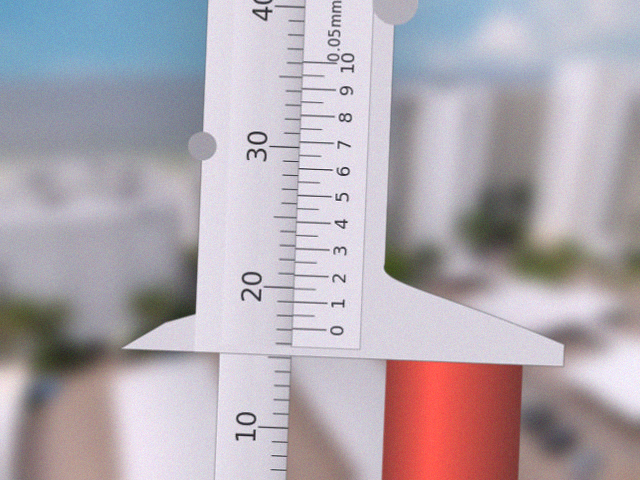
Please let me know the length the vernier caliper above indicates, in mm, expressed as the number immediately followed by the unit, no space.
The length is 17.1mm
